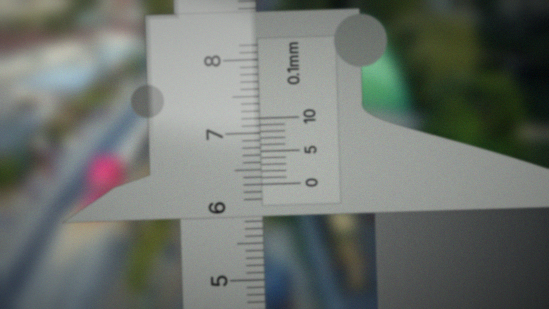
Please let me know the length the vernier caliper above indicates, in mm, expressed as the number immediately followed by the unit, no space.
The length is 63.0mm
